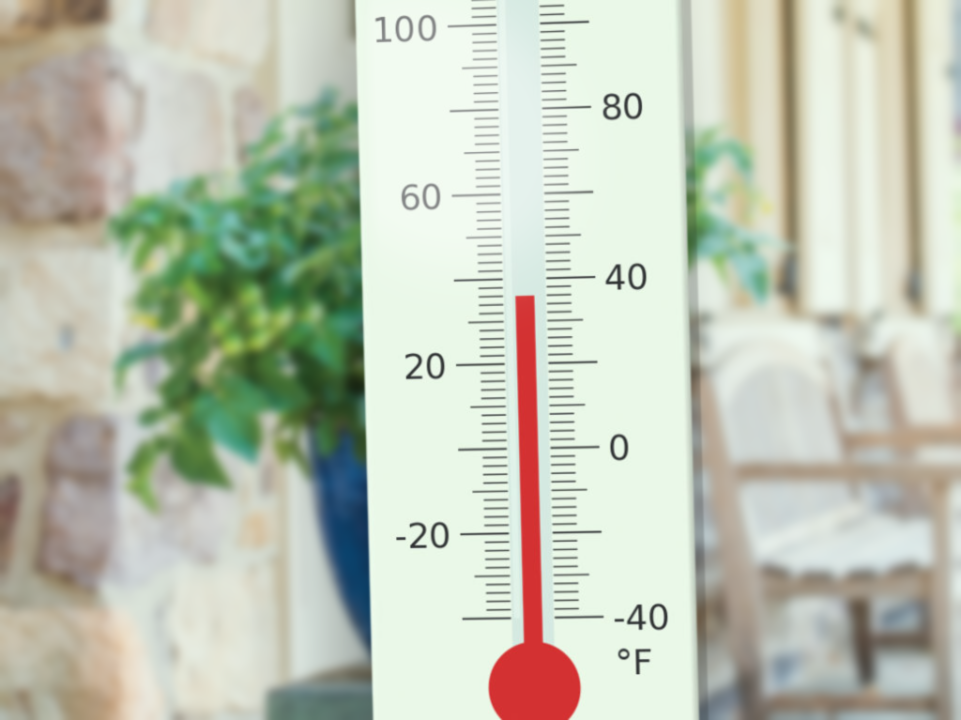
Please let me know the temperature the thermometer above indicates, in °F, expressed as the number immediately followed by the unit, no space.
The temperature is 36°F
